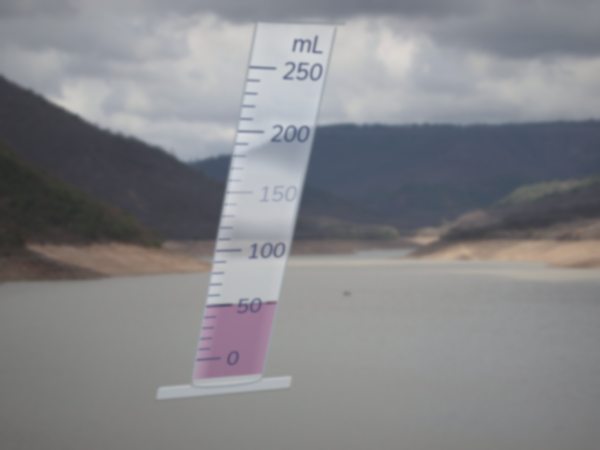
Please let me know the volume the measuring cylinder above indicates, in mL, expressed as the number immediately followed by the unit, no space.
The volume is 50mL
